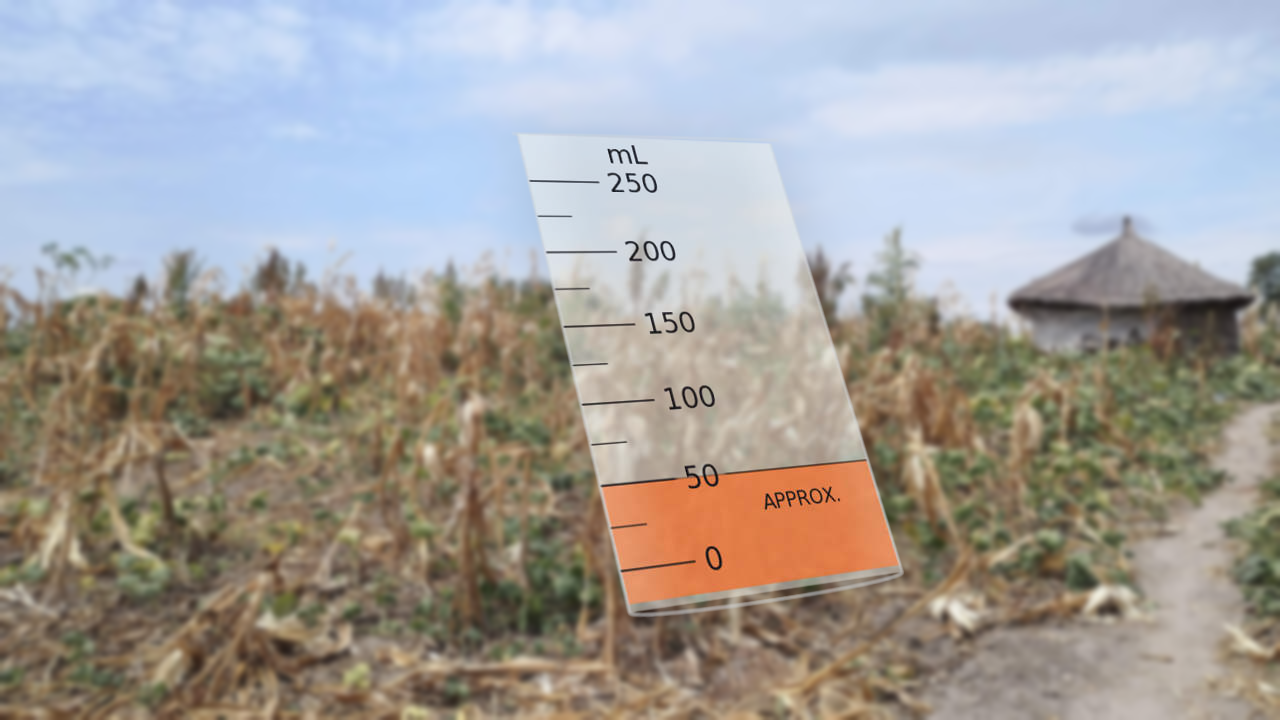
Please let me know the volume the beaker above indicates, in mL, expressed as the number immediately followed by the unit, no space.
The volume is 50mL
